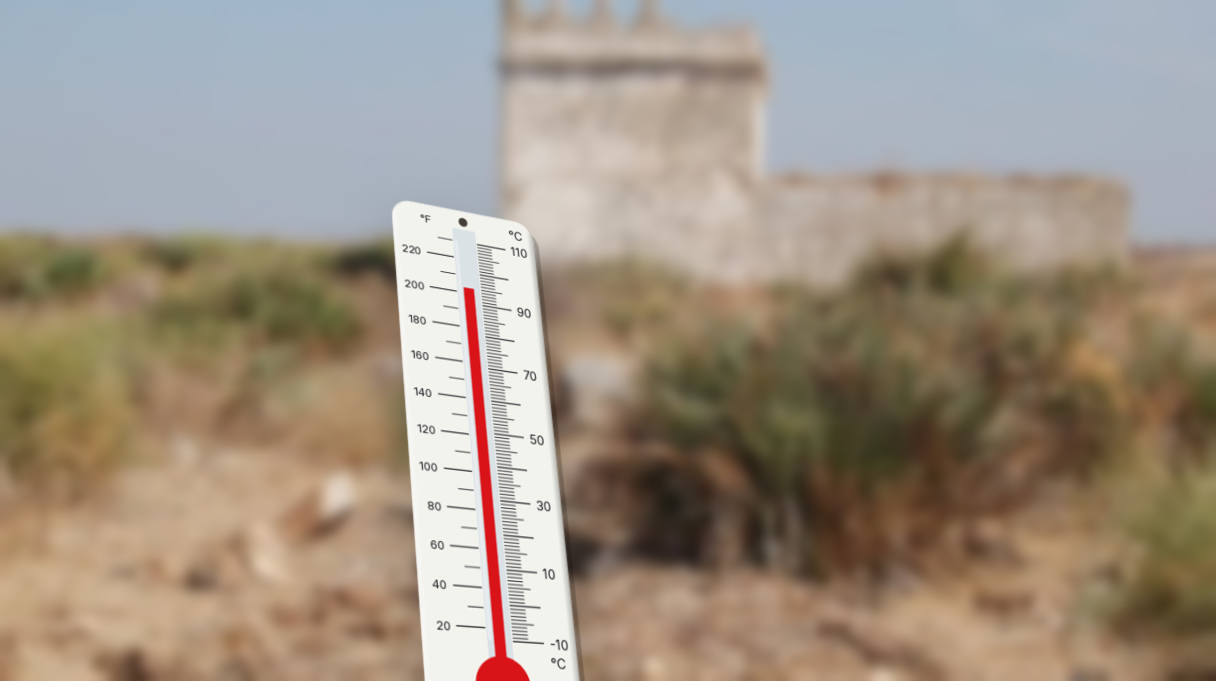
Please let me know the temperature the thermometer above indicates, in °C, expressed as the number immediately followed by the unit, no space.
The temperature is 95°C
